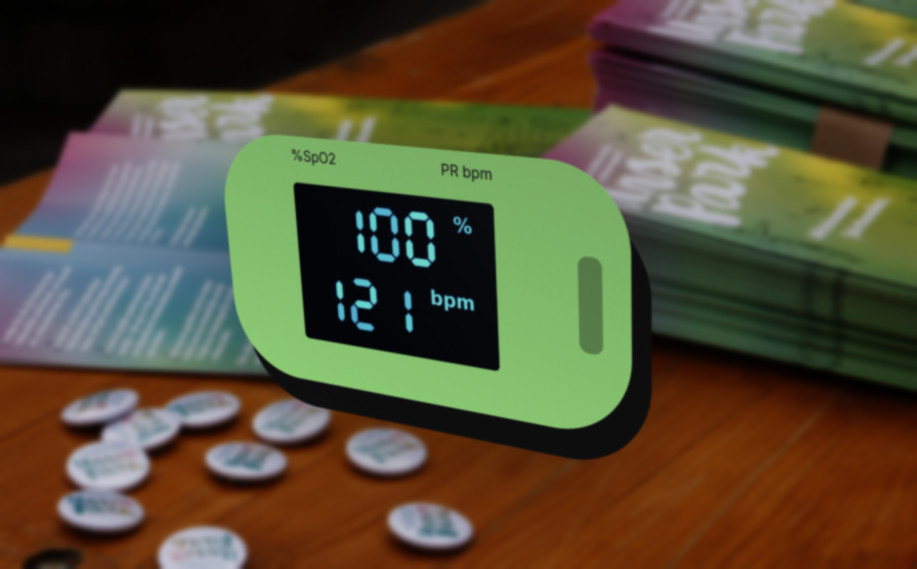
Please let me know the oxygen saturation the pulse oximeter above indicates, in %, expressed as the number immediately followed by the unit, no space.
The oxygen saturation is 100%
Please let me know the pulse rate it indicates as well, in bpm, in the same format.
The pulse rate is 121bpm
